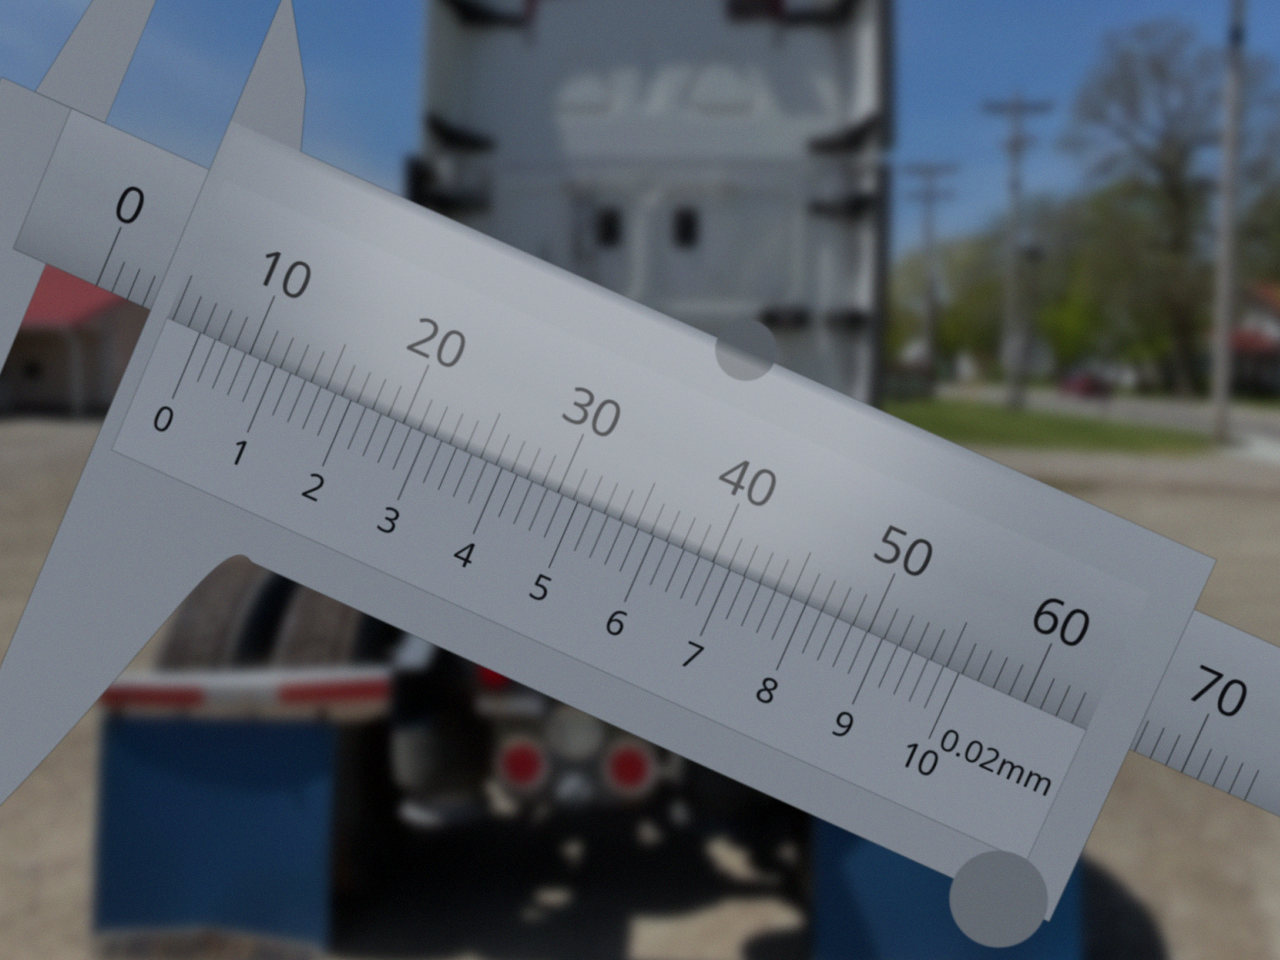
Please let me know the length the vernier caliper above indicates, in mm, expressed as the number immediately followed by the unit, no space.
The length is 6.8mm
